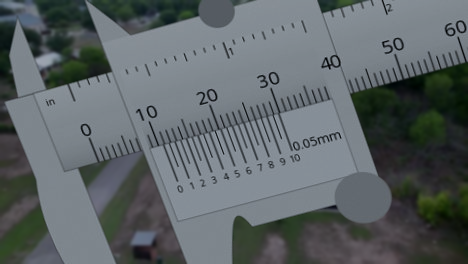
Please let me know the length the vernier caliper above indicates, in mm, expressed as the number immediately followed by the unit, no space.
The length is 10.8mm
